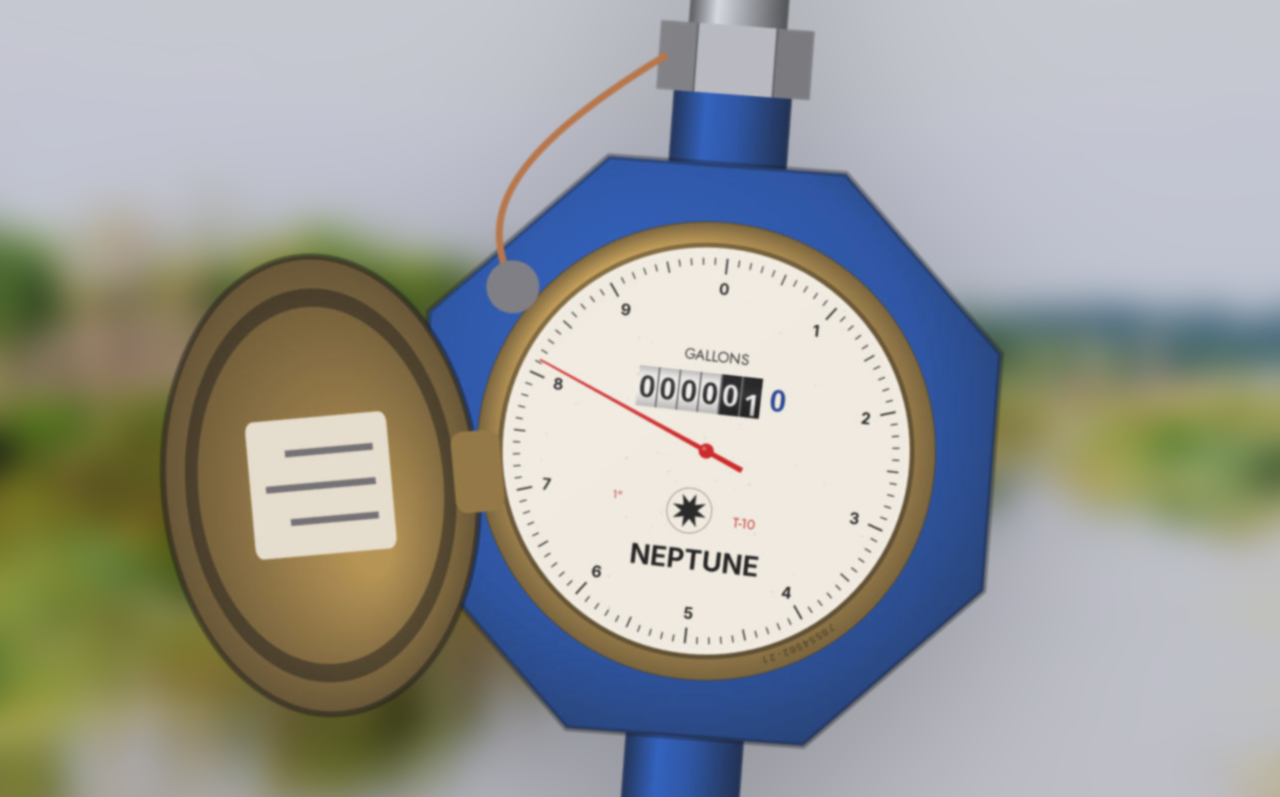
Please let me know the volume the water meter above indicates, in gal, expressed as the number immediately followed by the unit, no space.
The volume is 8.1gal
